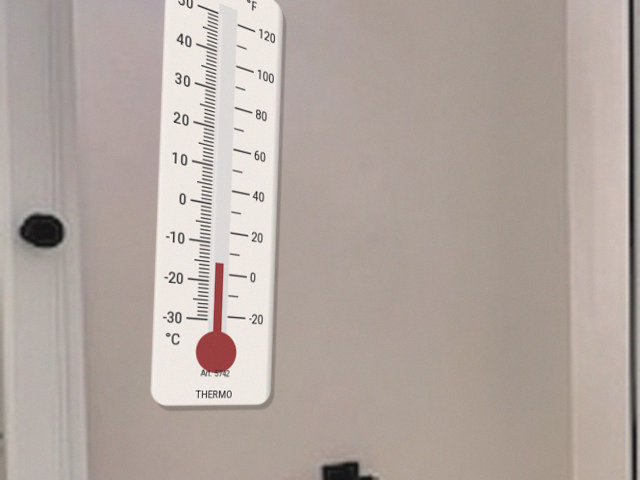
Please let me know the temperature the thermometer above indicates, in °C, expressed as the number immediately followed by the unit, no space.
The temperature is -15°C
